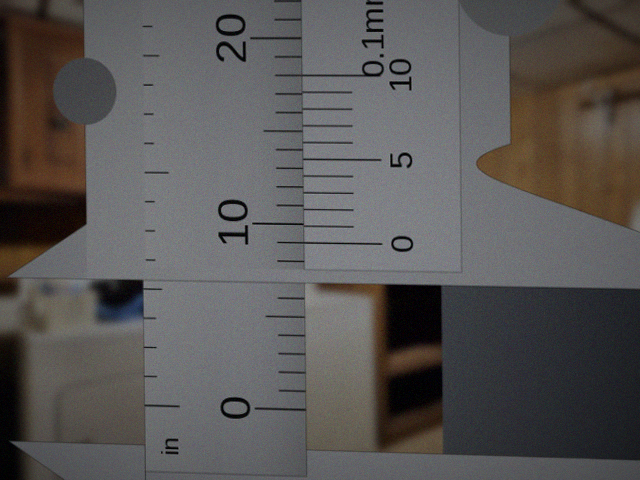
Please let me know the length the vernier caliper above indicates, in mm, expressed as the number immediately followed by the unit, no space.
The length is 9.0mm
